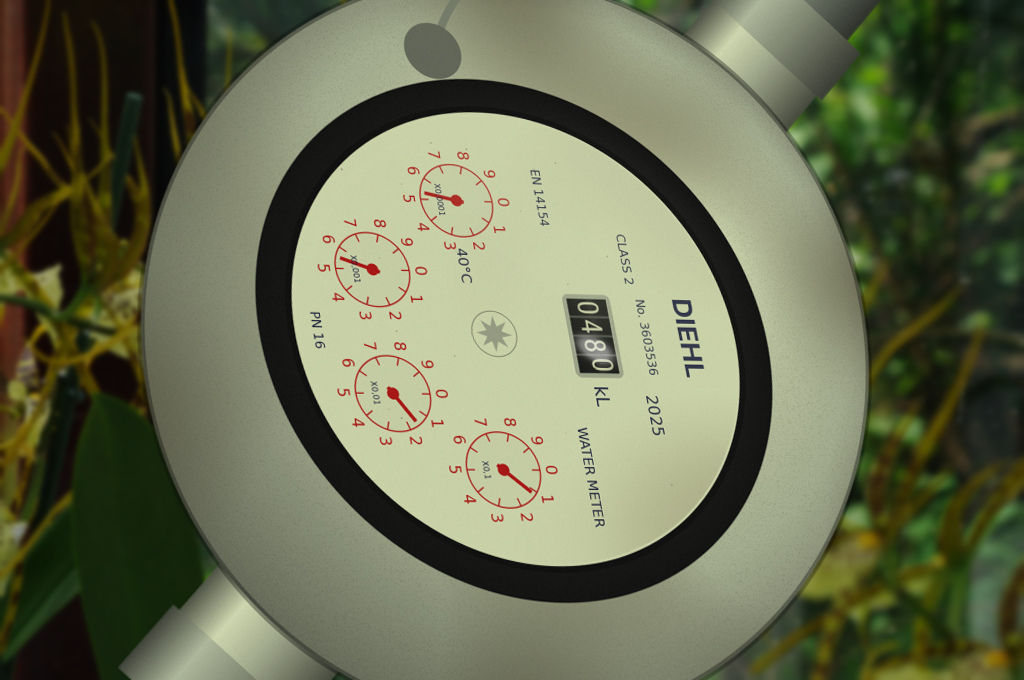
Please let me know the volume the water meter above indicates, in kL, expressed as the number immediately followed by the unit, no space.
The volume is 480.1155kL
